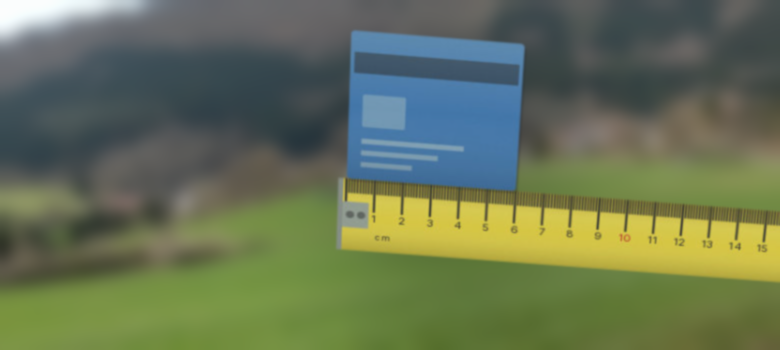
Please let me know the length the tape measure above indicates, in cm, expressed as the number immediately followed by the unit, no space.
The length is 6cm
